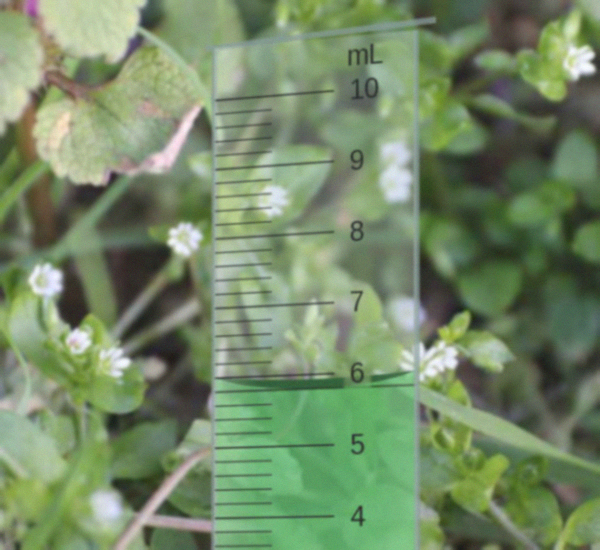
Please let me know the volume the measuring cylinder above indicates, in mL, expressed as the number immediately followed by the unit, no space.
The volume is 5.8mL
